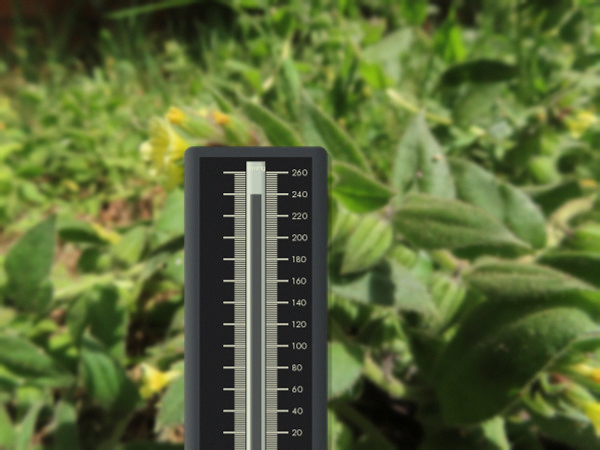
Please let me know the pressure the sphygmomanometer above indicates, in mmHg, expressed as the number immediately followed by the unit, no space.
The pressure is 240mmHg
